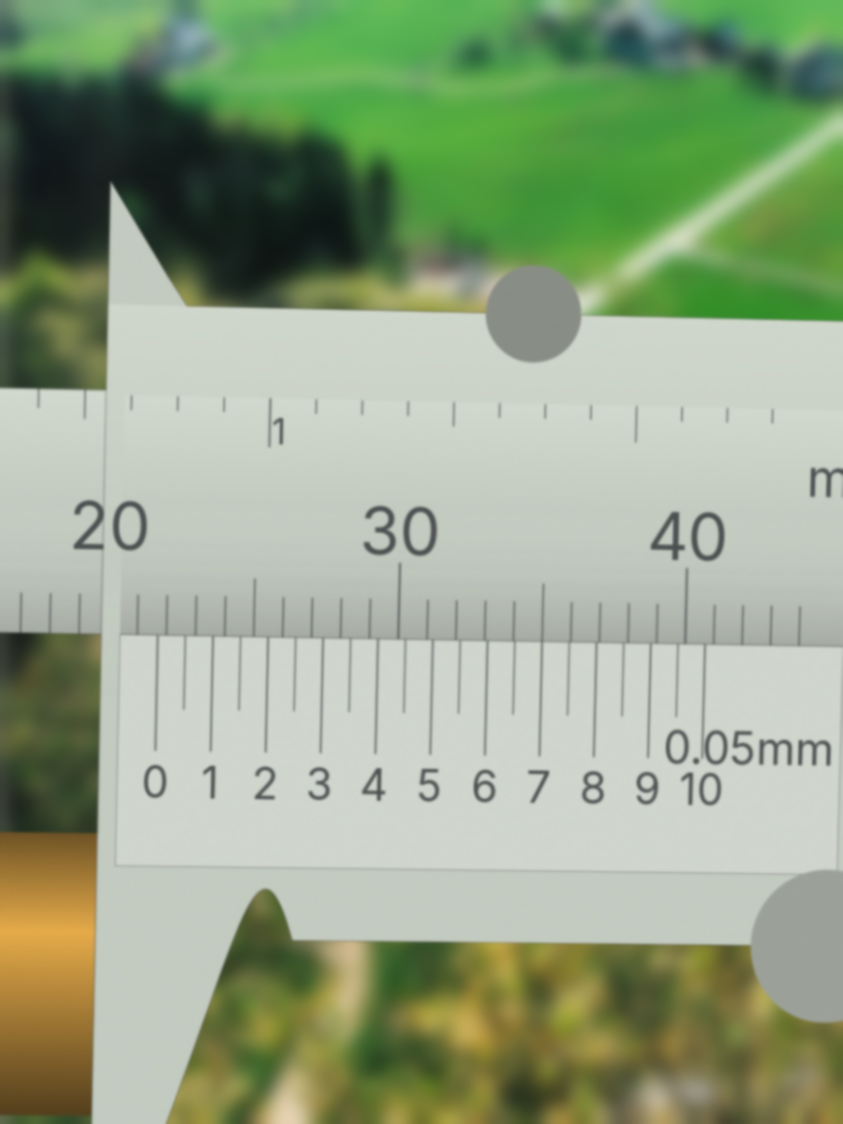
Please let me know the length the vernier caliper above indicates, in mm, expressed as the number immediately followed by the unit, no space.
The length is 21.7mm
